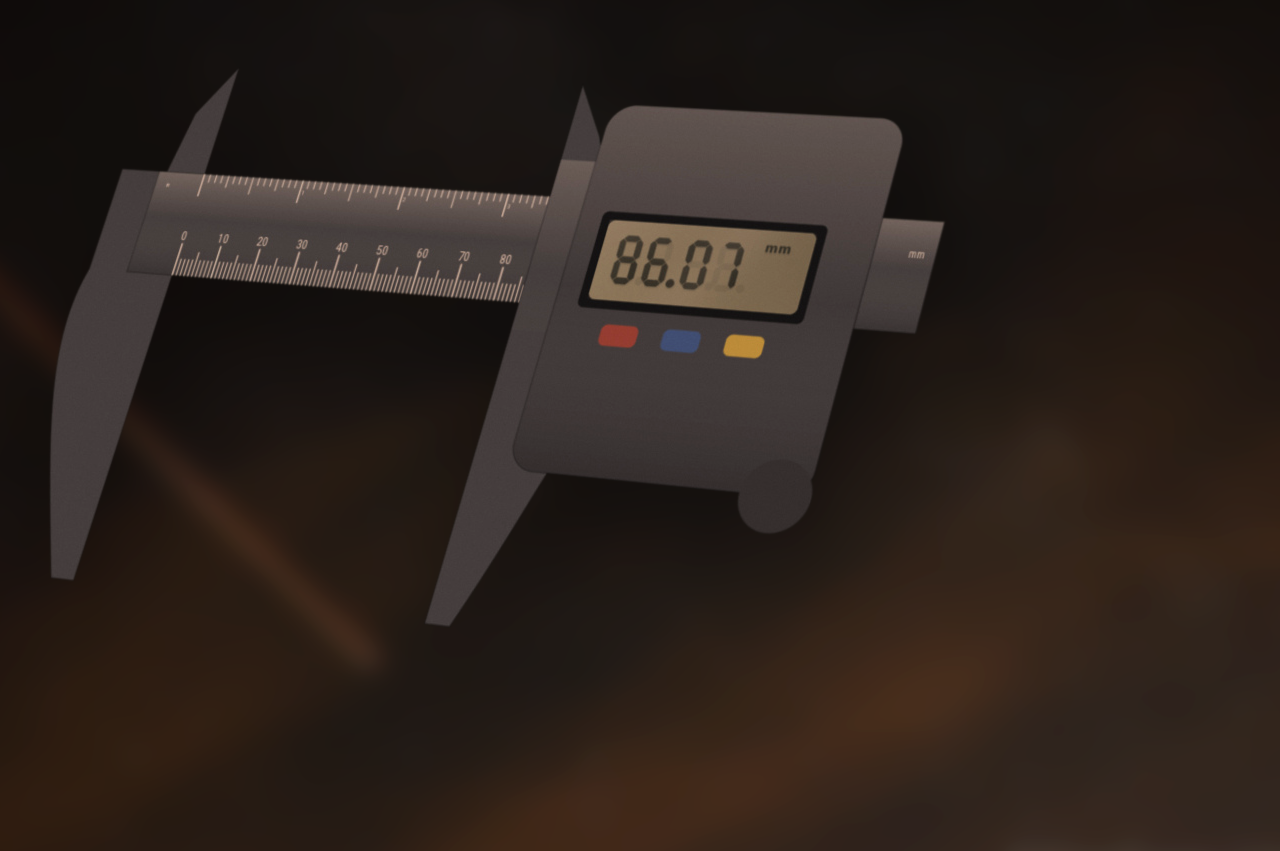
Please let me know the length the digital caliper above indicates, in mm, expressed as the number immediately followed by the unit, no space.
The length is 86.07mm
